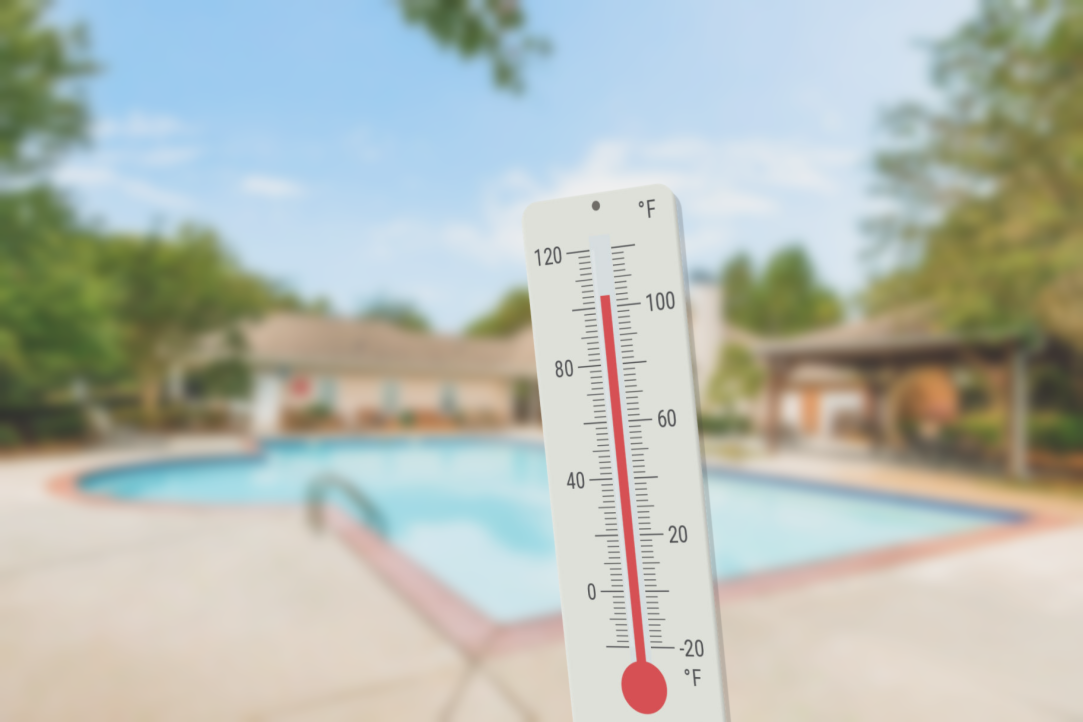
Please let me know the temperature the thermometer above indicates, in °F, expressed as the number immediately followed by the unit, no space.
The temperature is 104°F
